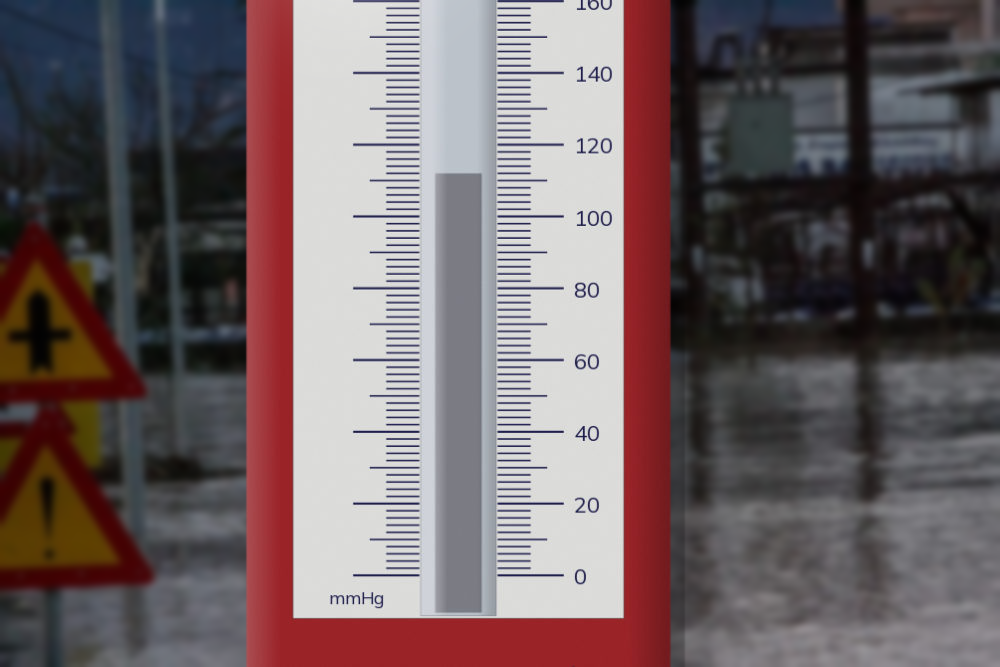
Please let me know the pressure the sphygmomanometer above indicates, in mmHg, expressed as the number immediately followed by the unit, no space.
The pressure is 112mmHg
